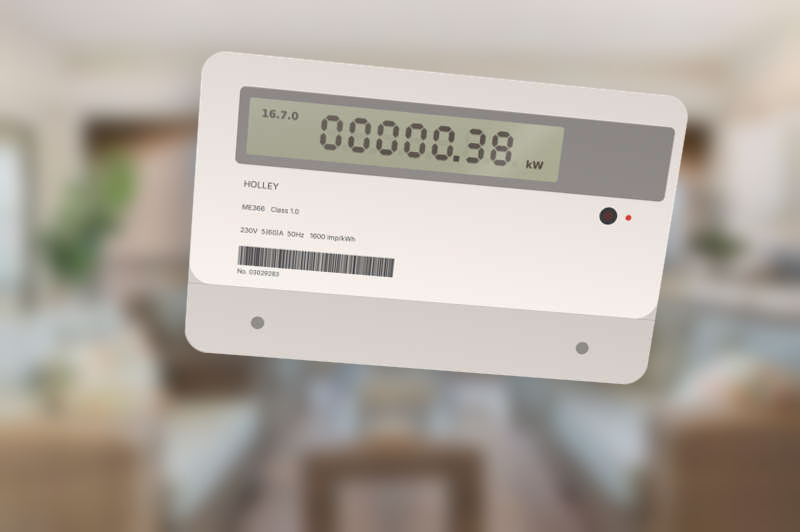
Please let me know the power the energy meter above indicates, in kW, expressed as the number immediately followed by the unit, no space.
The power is 0.38kW
